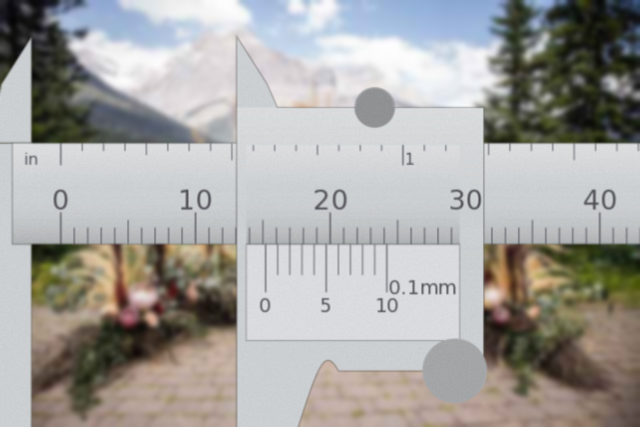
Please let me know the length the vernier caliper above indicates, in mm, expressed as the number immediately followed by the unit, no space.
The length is 15.2mm
